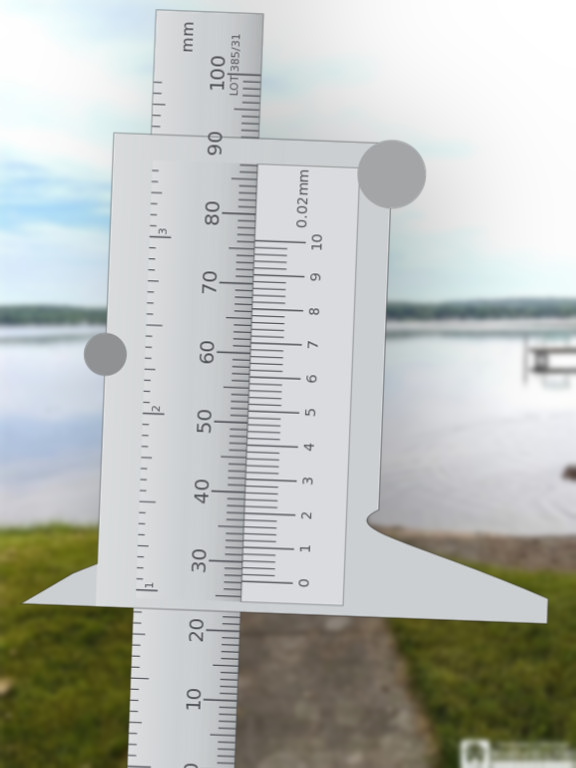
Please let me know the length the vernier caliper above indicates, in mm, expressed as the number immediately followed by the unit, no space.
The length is 27.2mm
